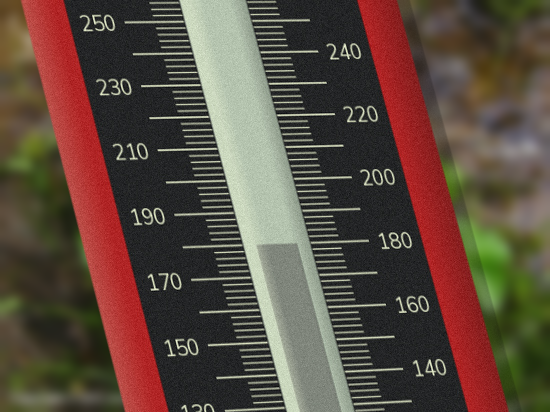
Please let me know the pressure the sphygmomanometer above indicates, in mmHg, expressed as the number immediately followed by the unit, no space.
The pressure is 180mmHg
